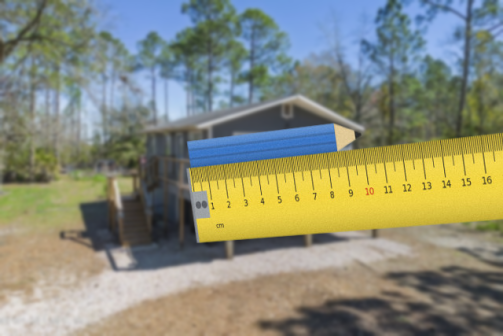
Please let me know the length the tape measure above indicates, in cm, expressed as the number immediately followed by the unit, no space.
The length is 10cm
